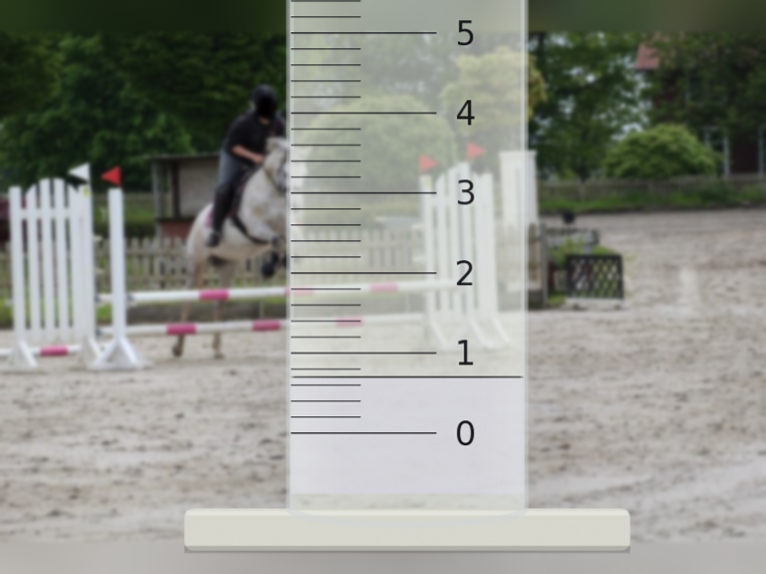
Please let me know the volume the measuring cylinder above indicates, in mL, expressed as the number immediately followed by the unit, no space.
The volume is 0.7mL
